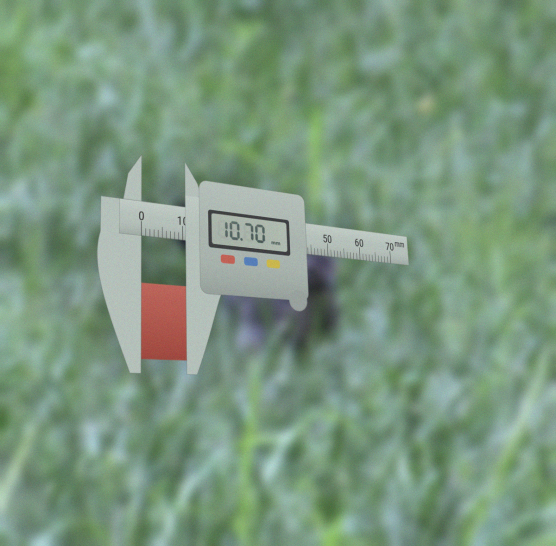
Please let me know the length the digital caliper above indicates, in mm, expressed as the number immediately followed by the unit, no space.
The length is 10.70mm
